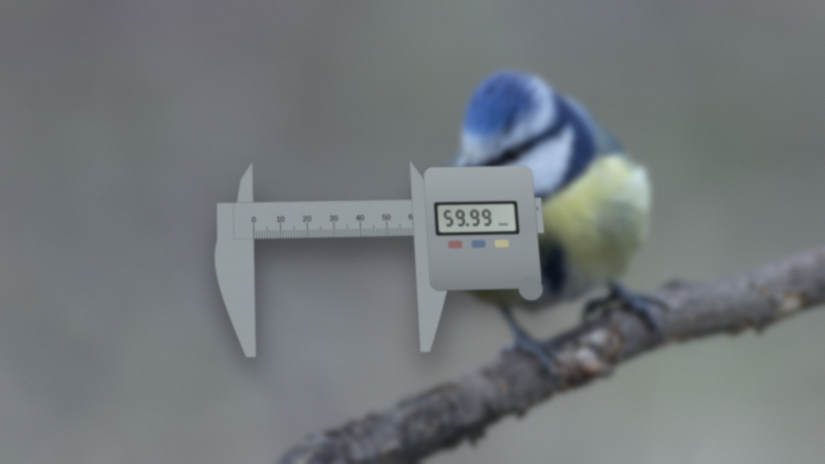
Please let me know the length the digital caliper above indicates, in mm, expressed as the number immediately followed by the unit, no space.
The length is 59.99mm
